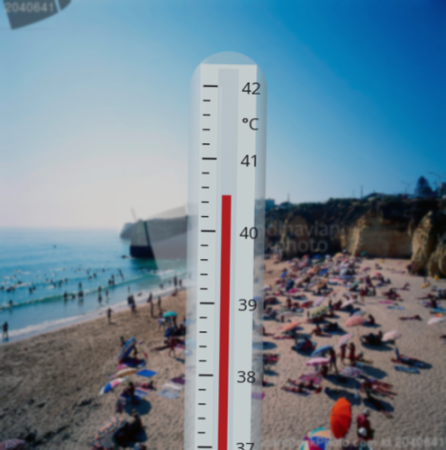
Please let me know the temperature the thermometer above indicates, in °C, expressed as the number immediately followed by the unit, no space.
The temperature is 40.5°C
